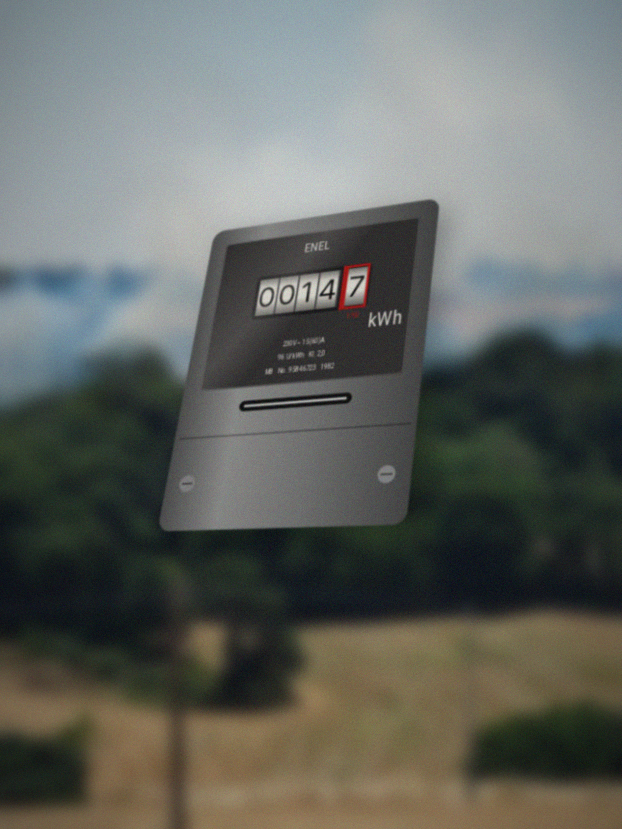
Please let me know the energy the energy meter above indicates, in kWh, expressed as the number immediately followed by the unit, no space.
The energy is 14.7kWh
